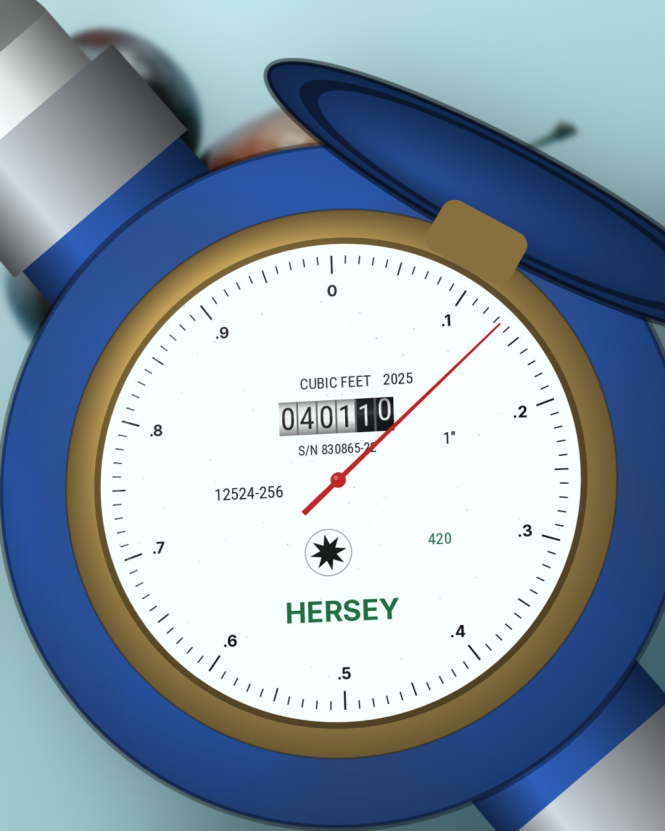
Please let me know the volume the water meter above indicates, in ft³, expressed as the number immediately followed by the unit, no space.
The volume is 40110.13ft³
